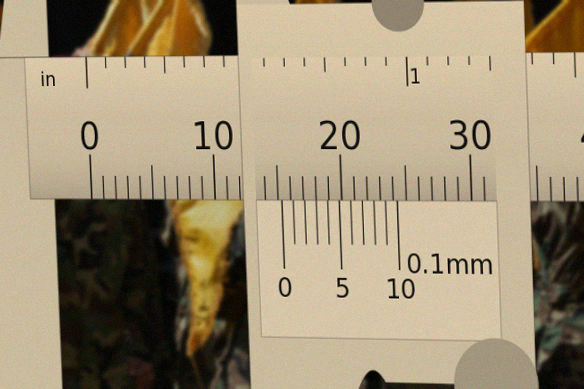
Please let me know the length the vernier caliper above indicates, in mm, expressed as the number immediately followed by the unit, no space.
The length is 15.3mm
